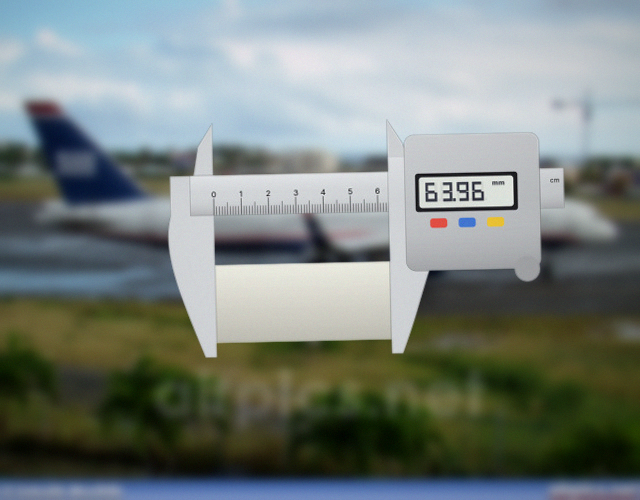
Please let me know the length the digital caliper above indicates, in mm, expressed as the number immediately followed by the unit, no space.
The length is 63.96mm
